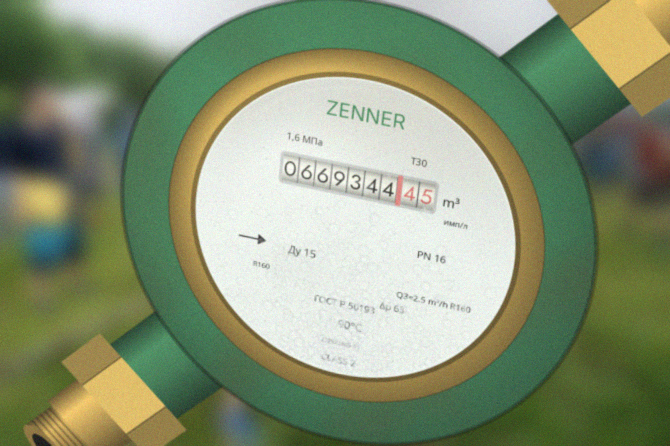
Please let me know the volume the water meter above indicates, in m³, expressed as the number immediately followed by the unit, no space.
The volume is 669344.45m³
